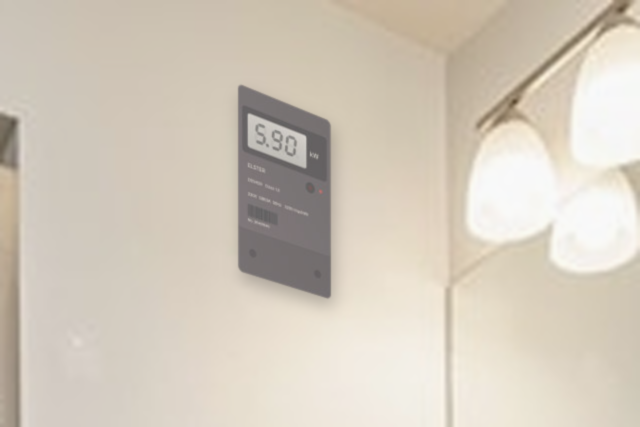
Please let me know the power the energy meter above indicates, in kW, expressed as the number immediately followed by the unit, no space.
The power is 5.90kW
